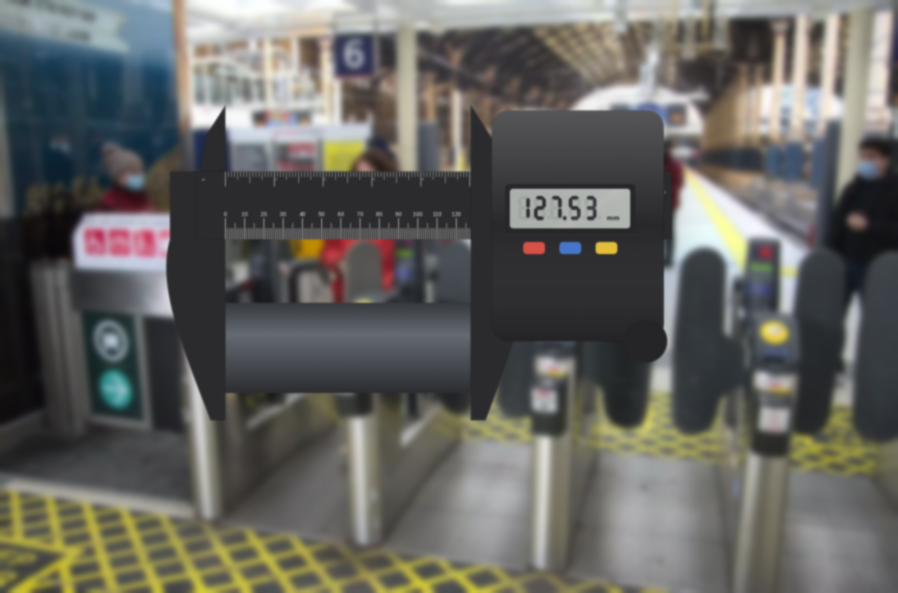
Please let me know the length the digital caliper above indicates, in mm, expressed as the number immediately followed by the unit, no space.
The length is 127.53mm
